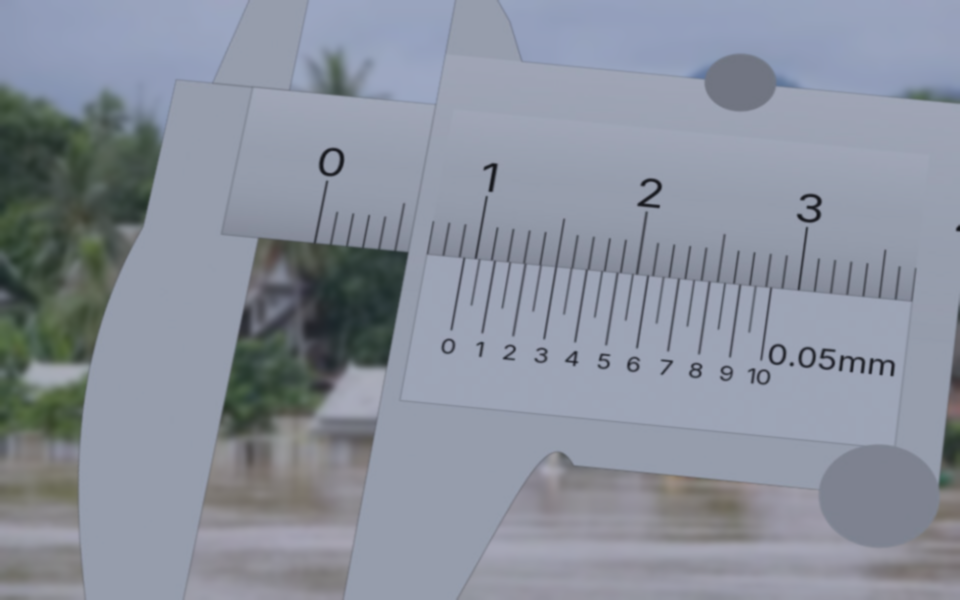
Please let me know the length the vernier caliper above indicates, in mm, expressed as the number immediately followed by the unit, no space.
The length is 9.3mm
